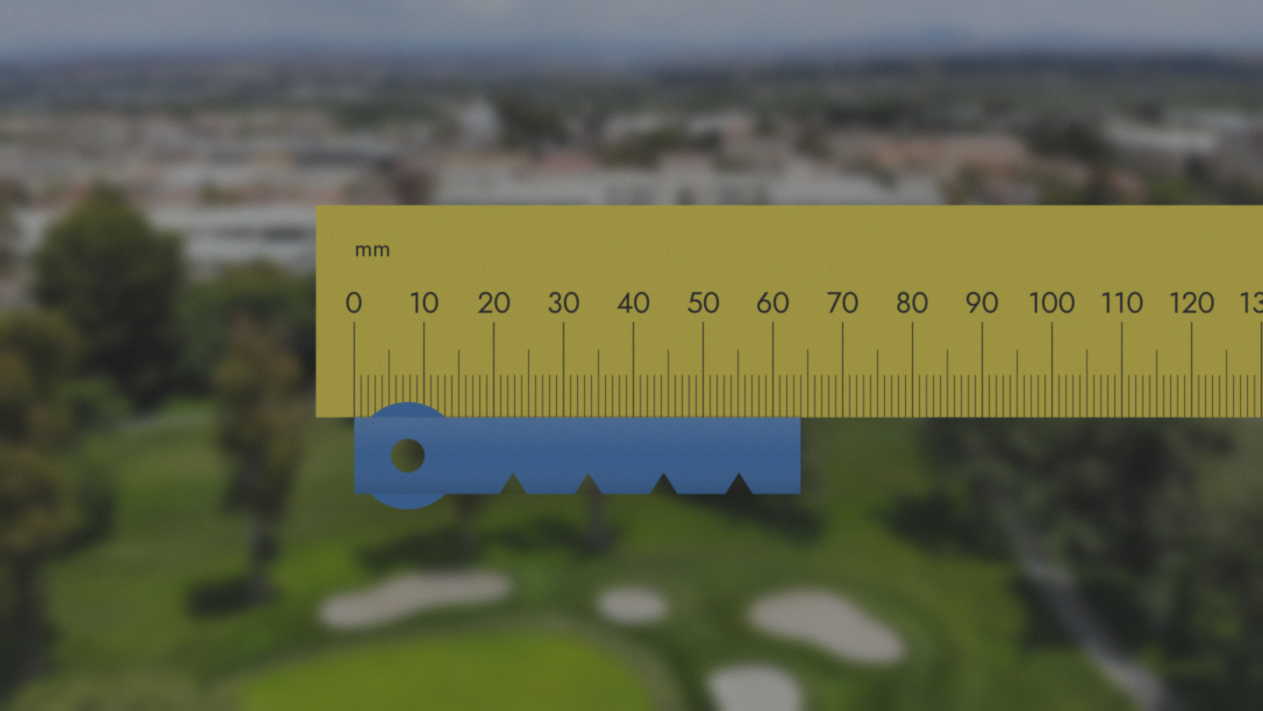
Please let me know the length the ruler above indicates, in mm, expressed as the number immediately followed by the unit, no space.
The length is 64mm
